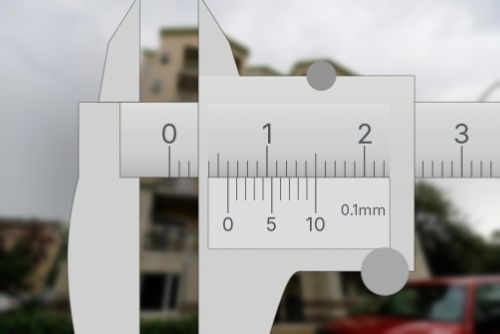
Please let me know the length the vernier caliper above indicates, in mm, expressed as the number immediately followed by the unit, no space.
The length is 6.0mm
